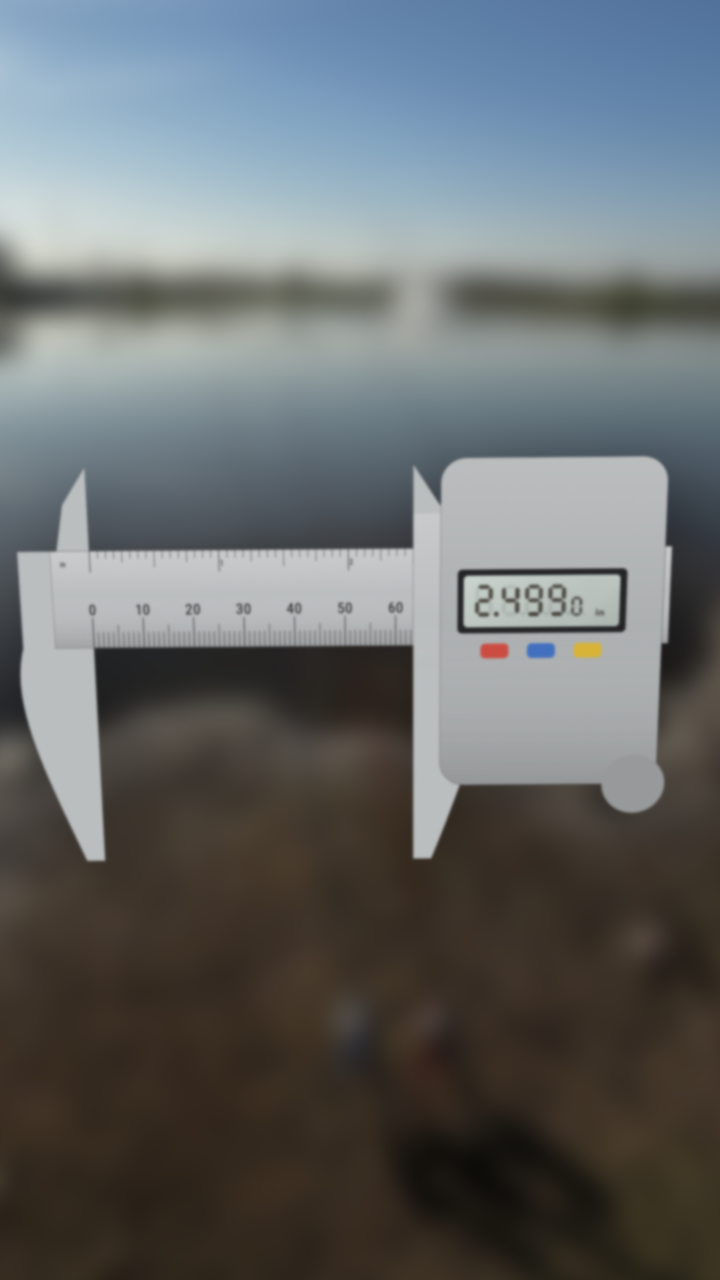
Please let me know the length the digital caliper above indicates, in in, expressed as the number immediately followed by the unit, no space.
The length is 2.4990in
